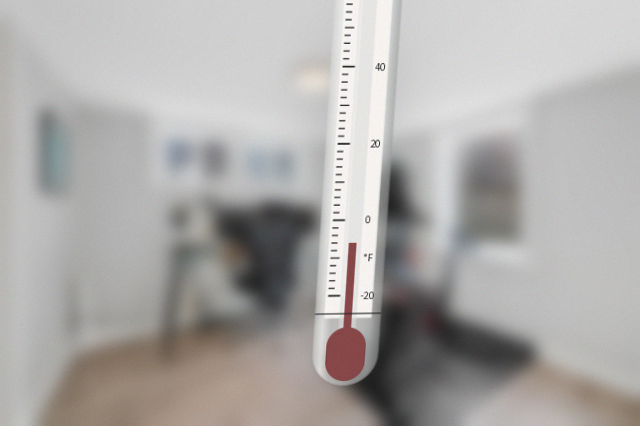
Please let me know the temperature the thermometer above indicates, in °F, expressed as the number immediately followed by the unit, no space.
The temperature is -6°F
